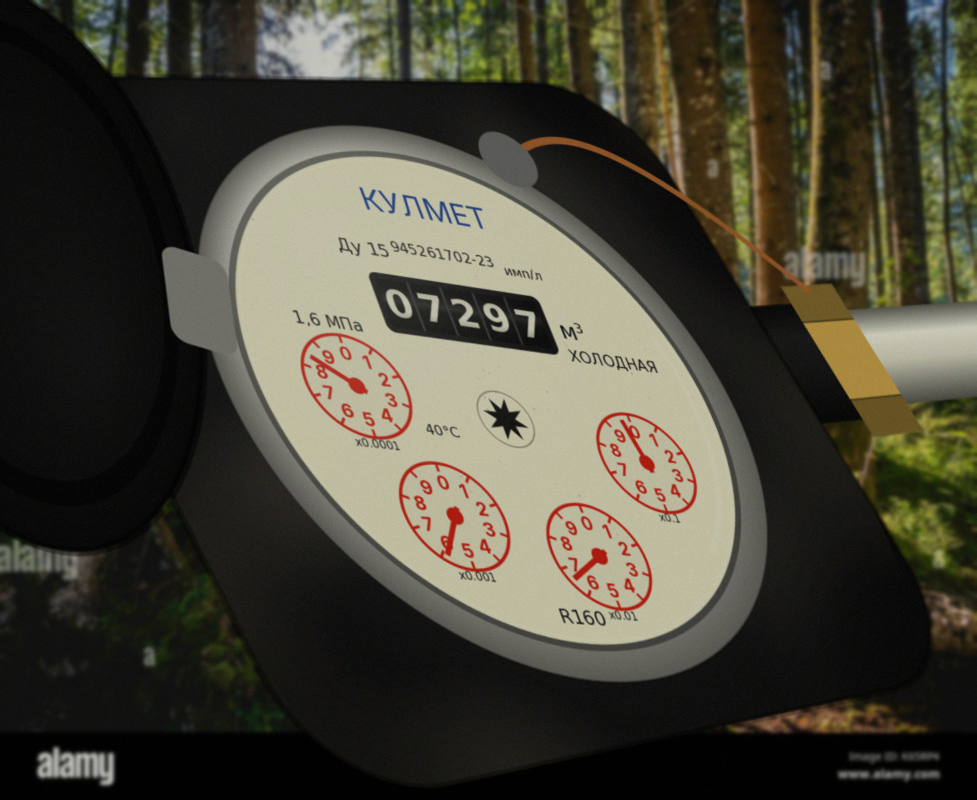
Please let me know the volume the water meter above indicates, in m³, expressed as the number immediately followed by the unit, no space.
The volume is 7296.9658m³
